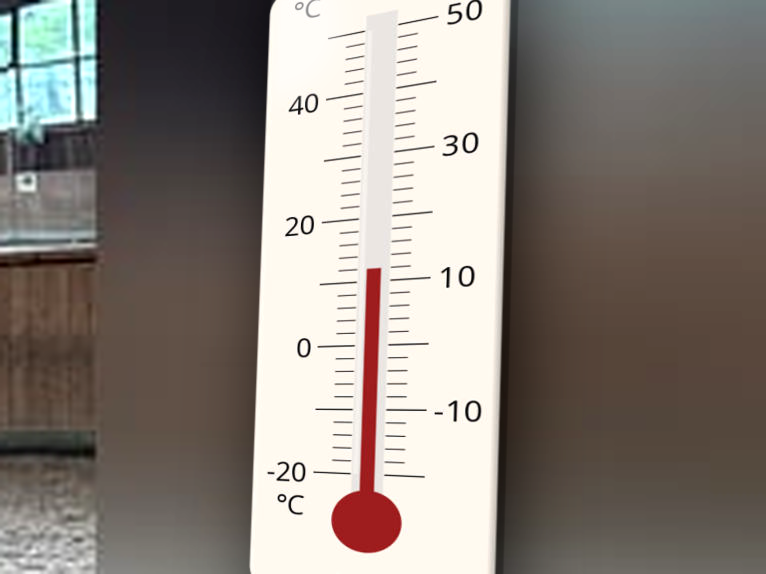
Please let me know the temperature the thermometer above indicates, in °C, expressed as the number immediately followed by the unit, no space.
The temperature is 12°C
